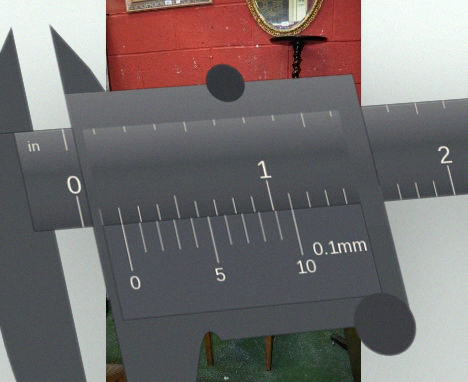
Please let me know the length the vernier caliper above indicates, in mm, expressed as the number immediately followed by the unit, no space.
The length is 2.0mm
